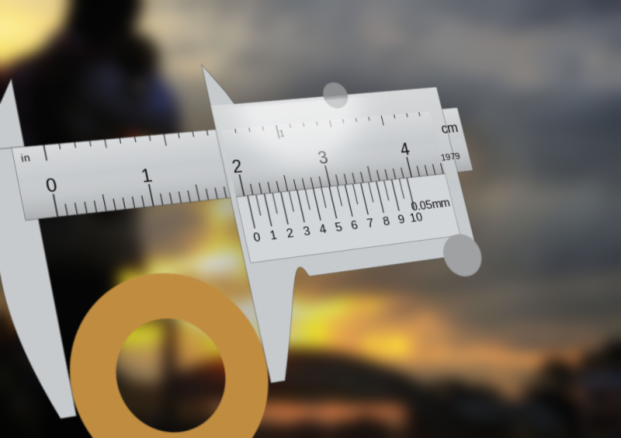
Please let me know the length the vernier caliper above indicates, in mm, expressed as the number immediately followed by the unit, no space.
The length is 20.4mm
